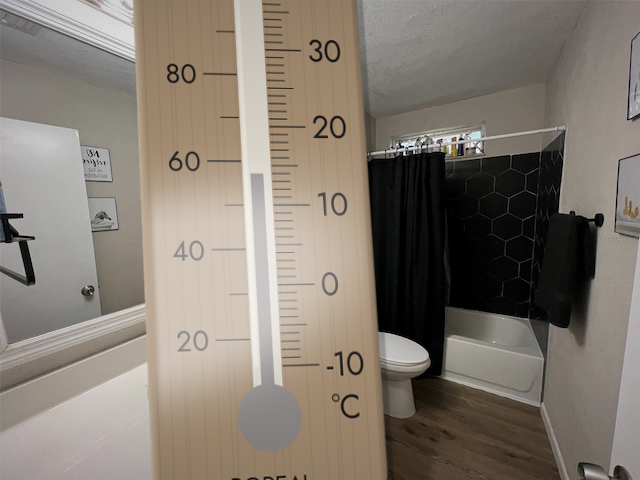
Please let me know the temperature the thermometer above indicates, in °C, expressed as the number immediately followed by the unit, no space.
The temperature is 14°C
